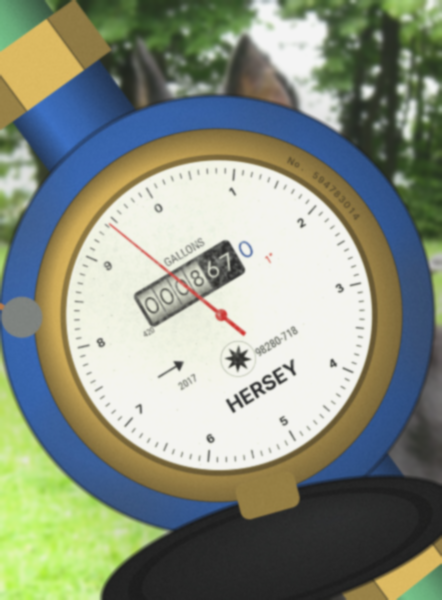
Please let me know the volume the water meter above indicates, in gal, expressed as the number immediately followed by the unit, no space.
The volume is 8669.4gal
